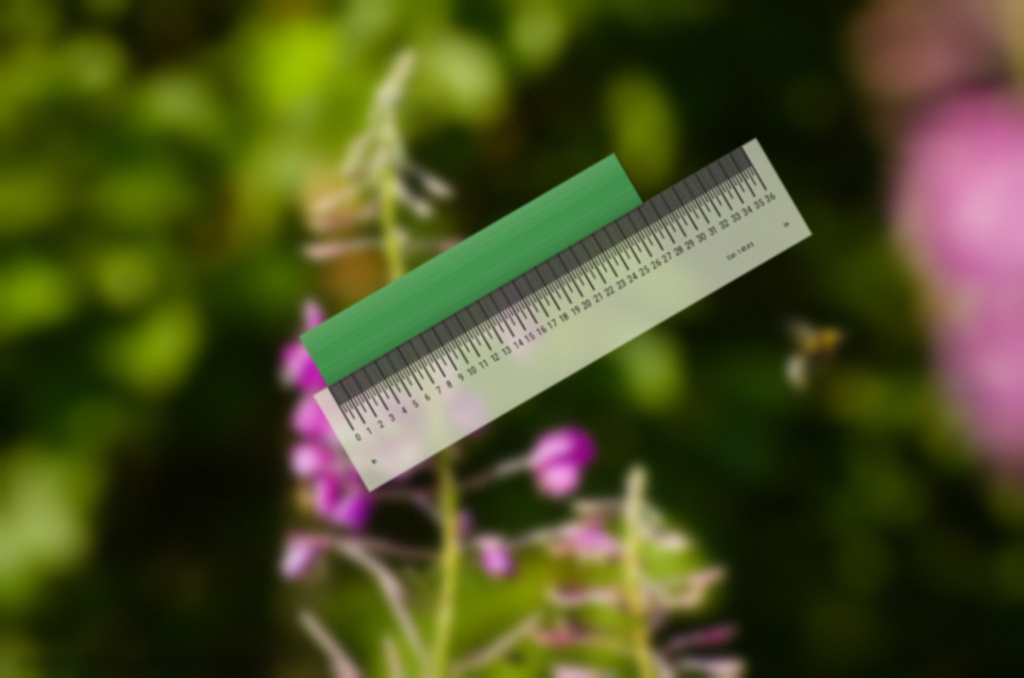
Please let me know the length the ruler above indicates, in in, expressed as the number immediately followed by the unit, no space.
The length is 27.5in
